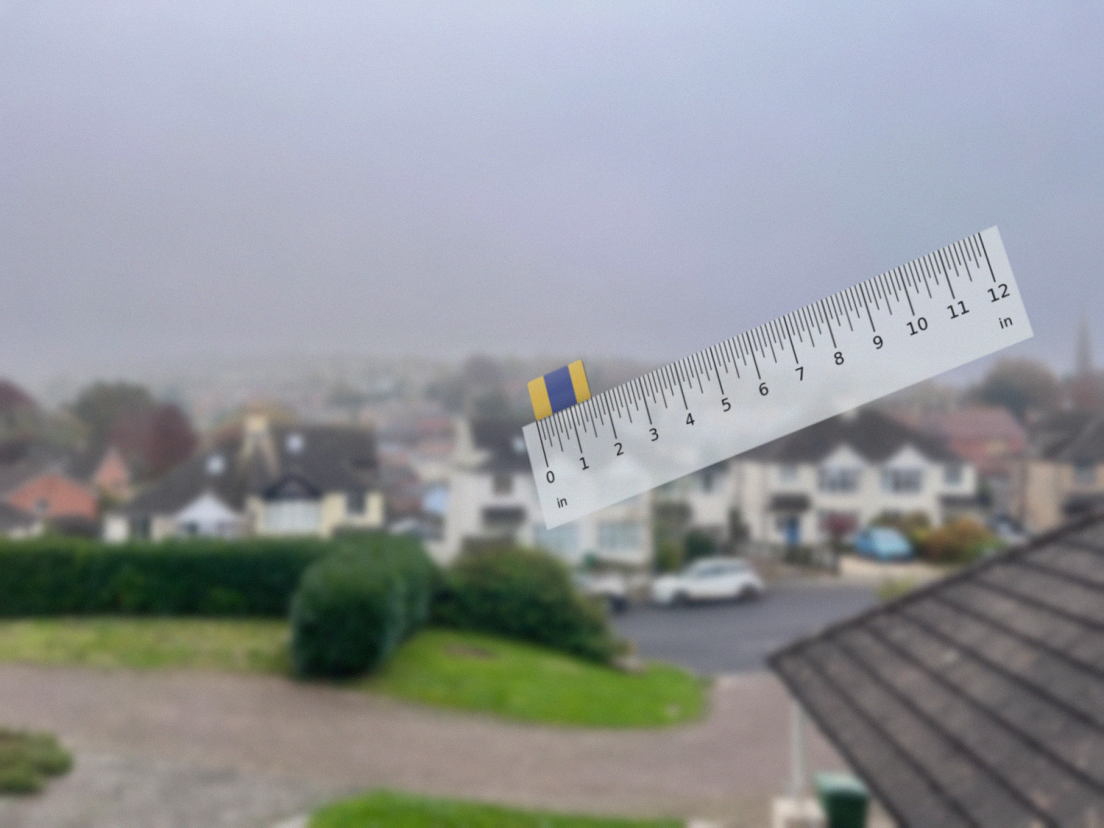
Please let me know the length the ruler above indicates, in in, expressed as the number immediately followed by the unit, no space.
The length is 1.625in
